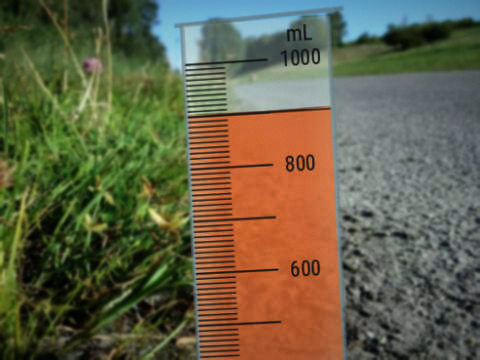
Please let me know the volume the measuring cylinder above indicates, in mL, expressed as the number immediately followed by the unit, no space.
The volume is 900mL
